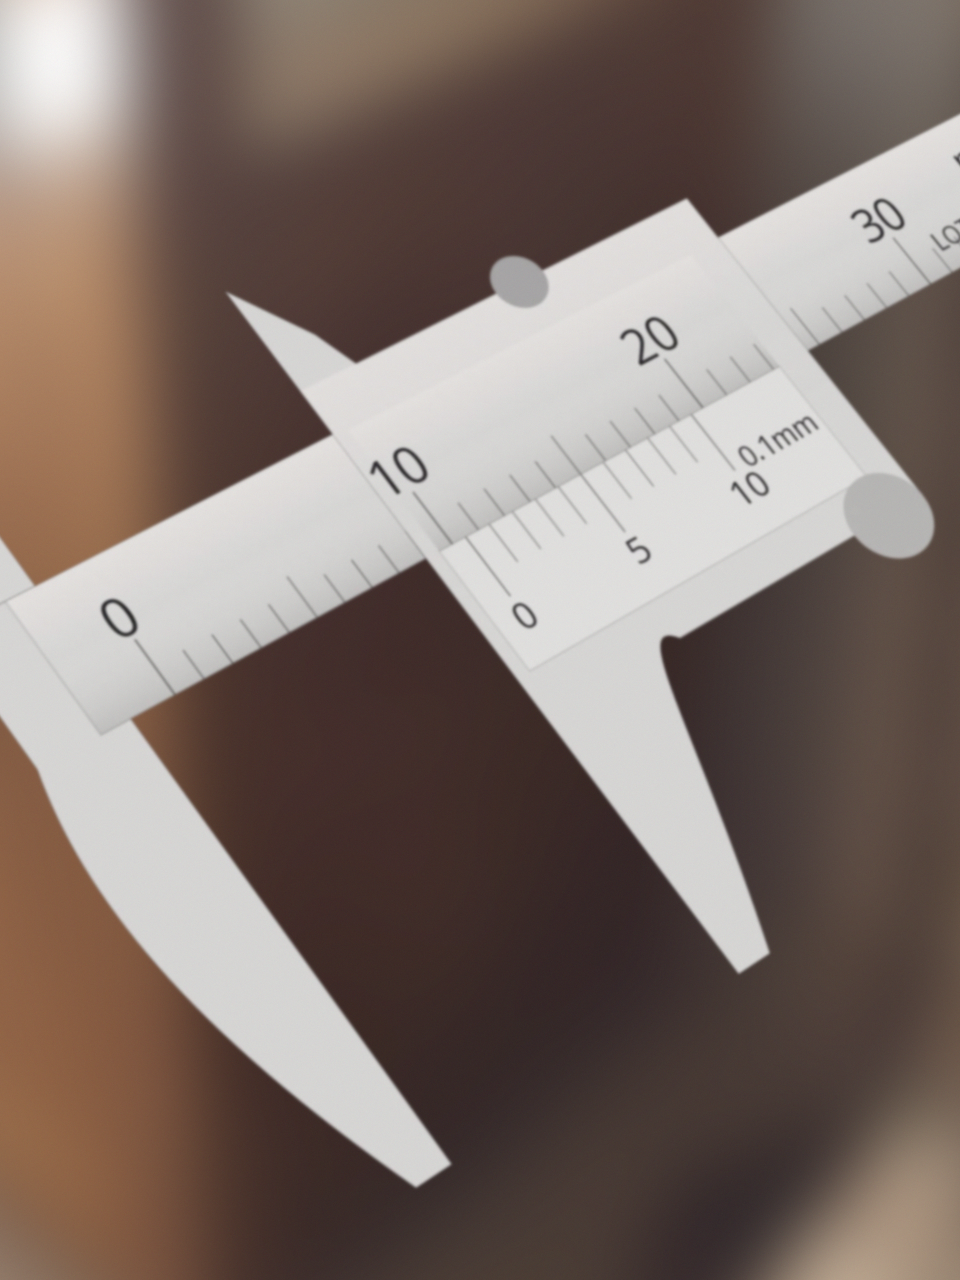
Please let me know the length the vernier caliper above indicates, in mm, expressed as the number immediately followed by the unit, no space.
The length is 10.5mm
